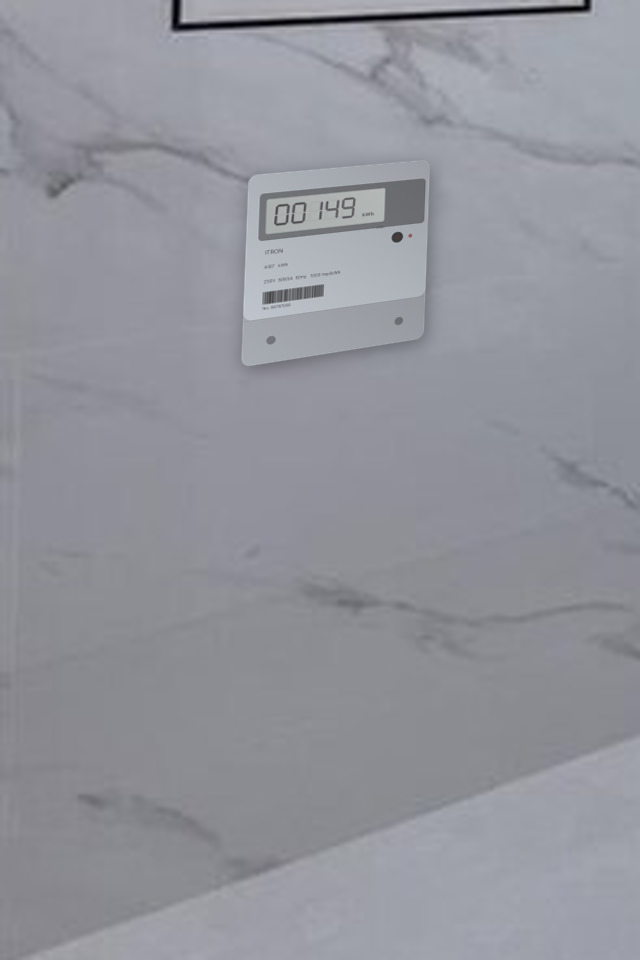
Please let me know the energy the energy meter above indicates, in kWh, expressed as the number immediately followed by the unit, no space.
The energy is 149kWh
